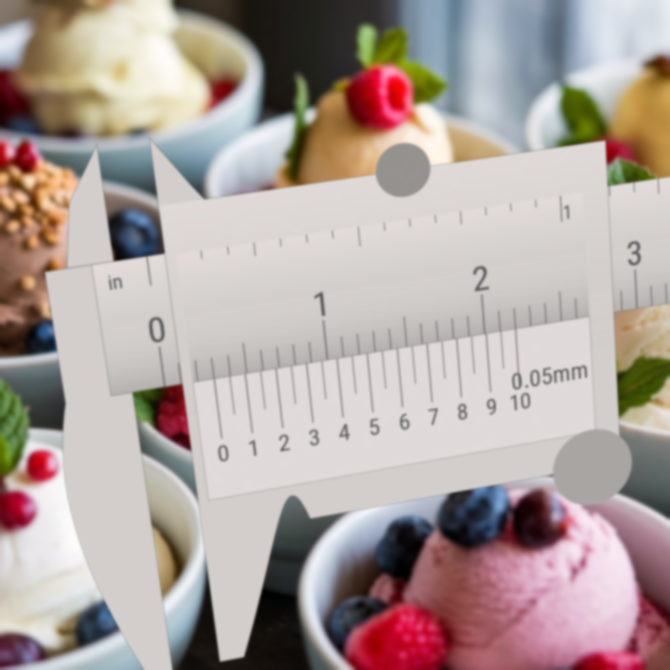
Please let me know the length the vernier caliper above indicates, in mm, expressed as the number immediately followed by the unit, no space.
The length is 3.0mm
